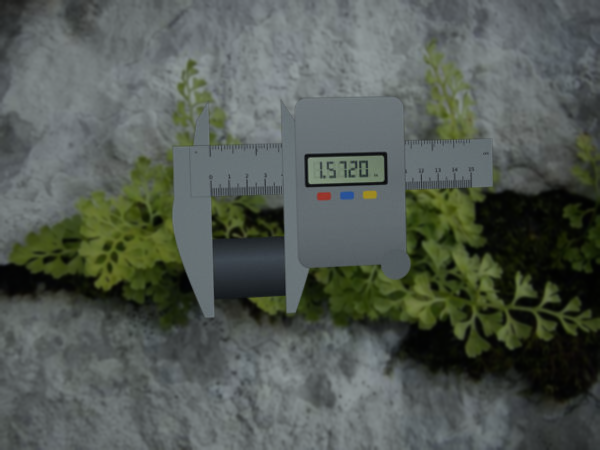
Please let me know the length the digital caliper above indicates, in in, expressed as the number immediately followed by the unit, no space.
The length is 1.5720in
